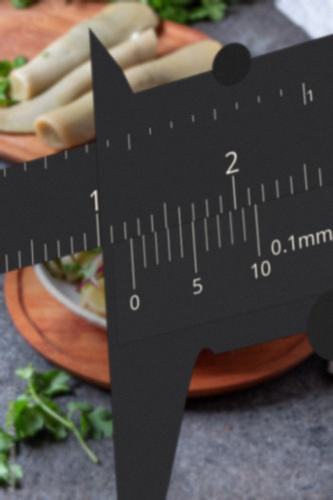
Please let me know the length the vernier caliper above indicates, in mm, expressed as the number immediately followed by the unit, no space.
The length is 12.4mm
